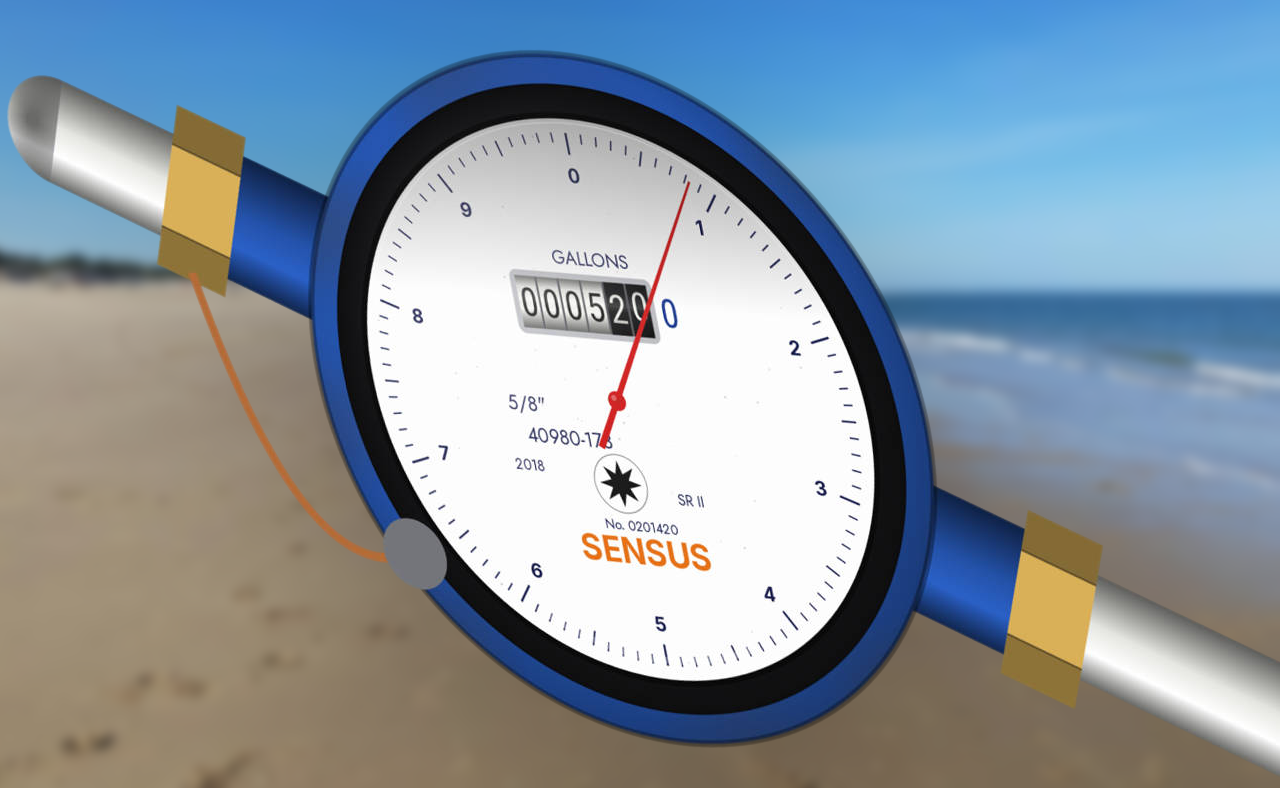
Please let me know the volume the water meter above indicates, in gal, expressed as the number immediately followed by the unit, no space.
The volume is 5200.8gal
